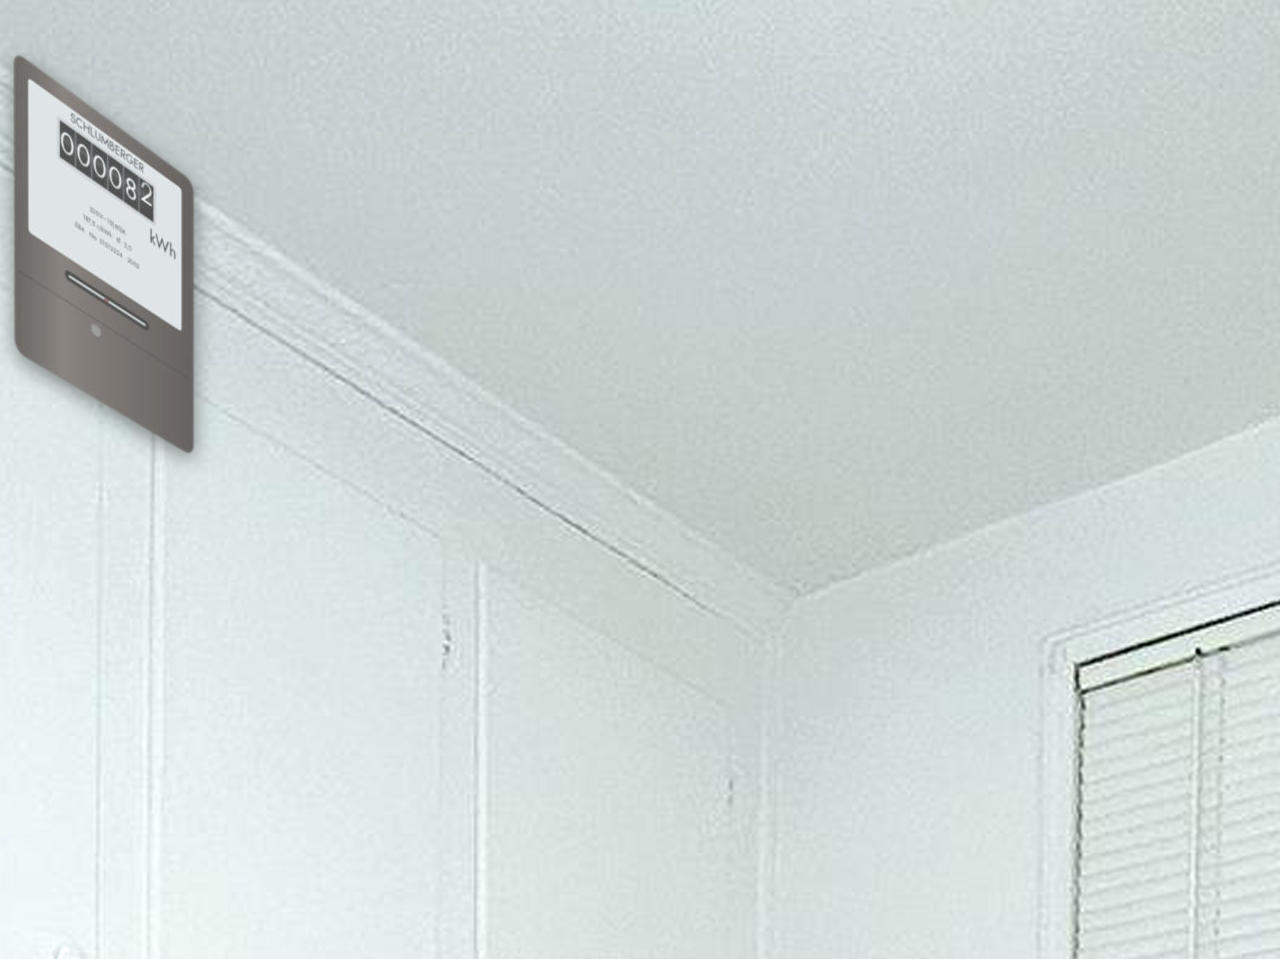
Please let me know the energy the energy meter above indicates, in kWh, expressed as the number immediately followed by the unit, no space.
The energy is 82kWh
